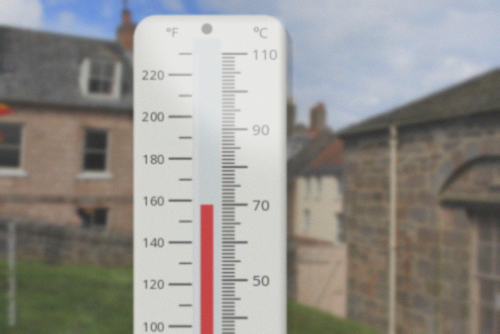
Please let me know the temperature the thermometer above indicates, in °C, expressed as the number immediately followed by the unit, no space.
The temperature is 70°C
